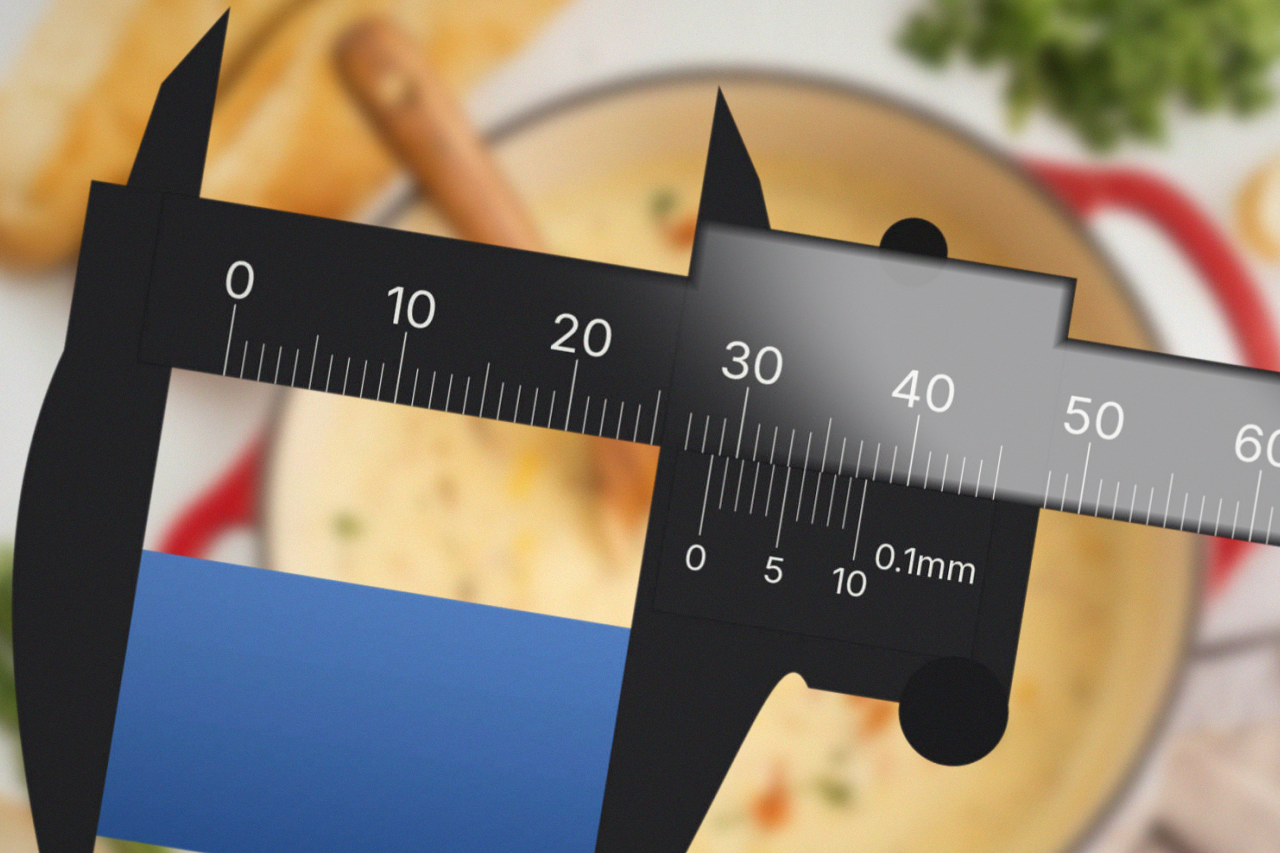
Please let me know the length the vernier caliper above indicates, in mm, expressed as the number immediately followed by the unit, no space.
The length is 28.6mm
